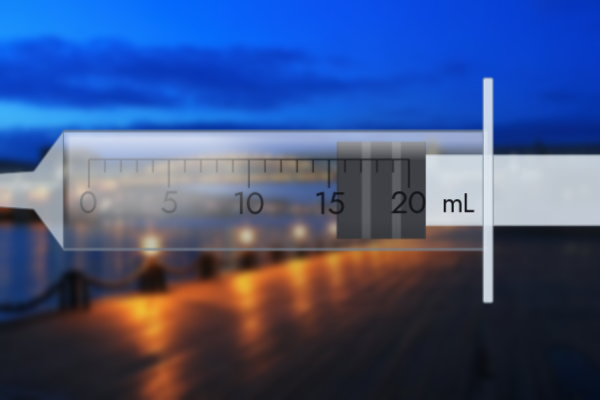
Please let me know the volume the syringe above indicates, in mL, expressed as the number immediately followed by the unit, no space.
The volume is 15.5mL
